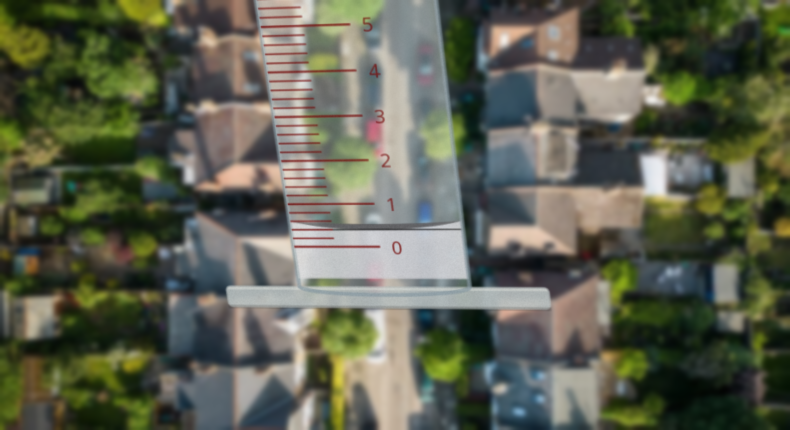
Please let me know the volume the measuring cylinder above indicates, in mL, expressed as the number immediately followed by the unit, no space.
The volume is 0.4mL
